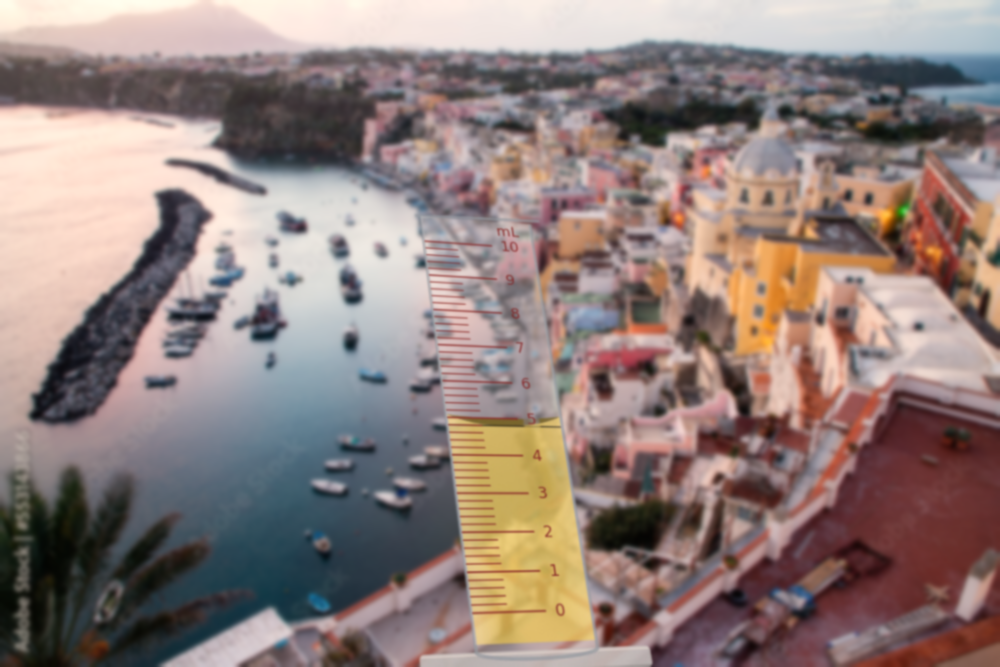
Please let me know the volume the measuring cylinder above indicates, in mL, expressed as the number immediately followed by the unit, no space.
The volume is 4.8mL
